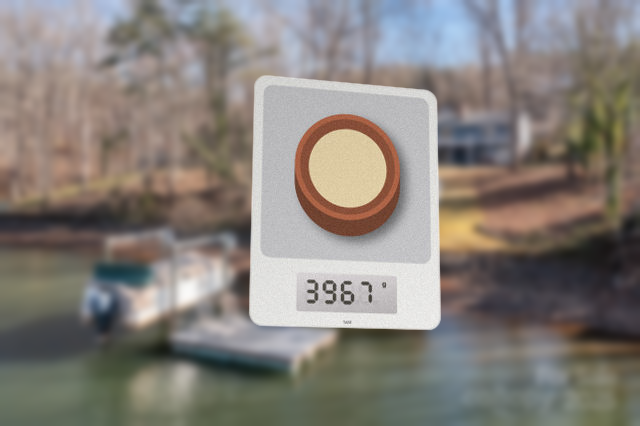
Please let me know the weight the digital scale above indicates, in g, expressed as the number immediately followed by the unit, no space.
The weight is 3967g
